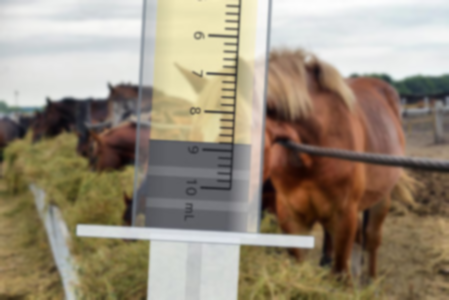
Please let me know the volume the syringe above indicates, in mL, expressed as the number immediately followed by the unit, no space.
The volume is 8.8mL
